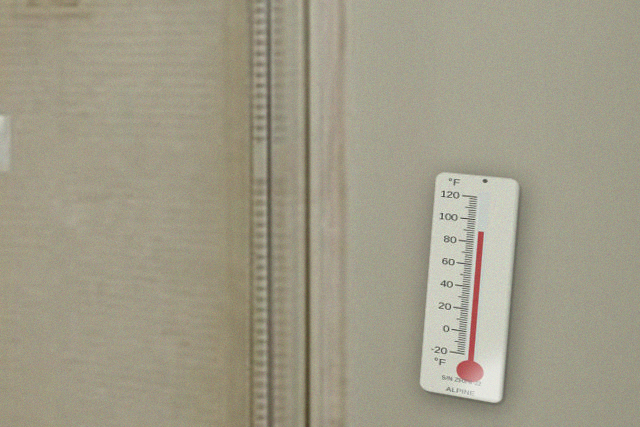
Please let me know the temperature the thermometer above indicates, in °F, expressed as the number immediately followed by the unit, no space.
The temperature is 90°F
